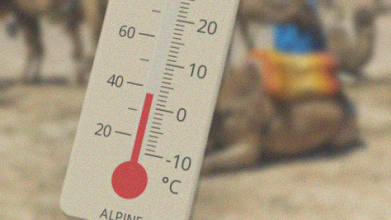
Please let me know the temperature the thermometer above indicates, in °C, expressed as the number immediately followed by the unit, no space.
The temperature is 3°C
